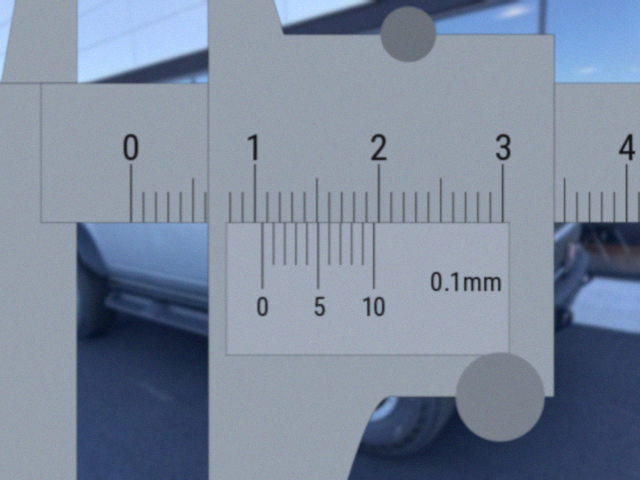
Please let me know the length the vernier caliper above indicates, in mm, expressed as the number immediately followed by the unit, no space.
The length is 10.6mm
